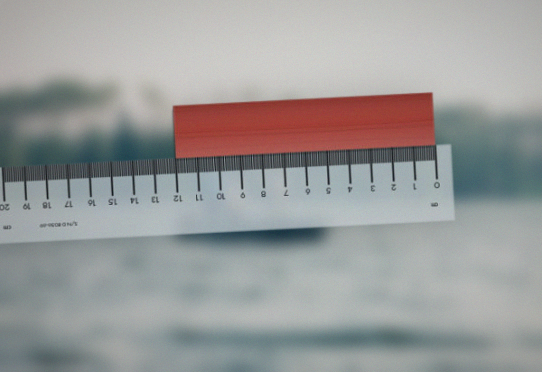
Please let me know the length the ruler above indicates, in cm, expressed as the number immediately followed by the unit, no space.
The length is 12cm
